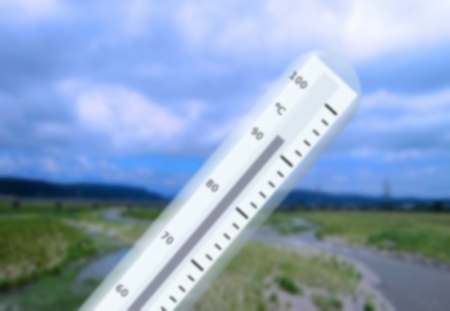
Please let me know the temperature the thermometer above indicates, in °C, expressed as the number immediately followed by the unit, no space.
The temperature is 92°C
